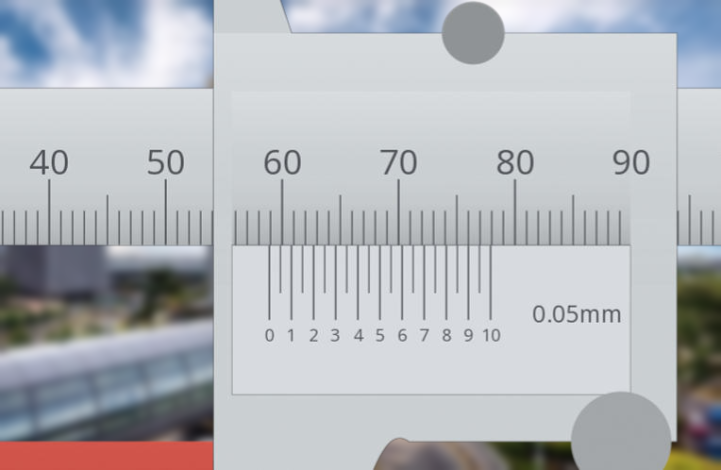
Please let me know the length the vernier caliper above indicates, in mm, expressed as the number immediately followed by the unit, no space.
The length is 58.9mm
